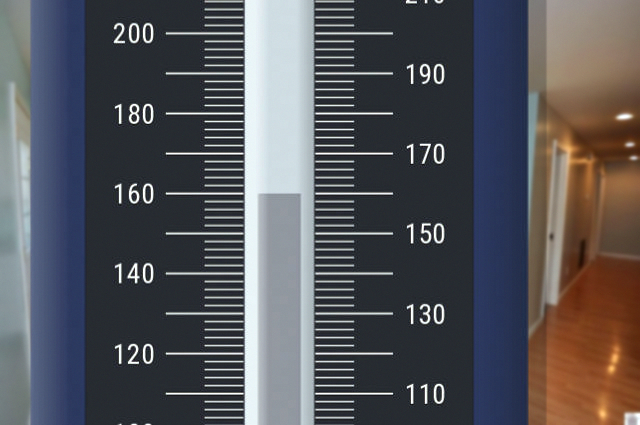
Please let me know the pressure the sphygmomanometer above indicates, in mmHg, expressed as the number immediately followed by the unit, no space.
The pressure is 160mmHg
